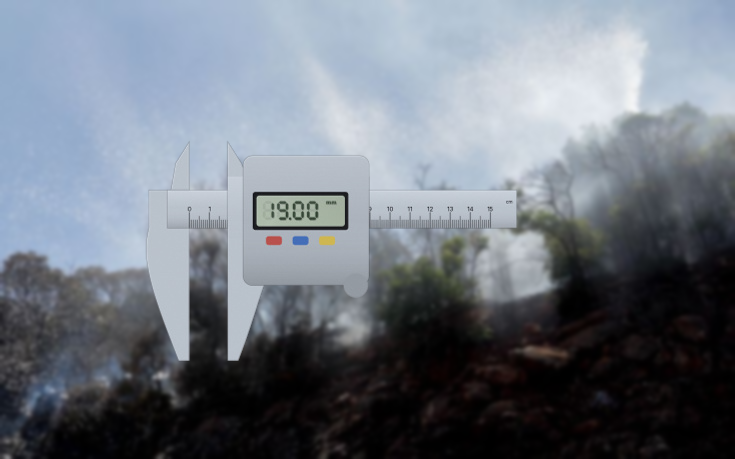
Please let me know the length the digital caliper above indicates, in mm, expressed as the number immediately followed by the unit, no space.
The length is 19.00mm
